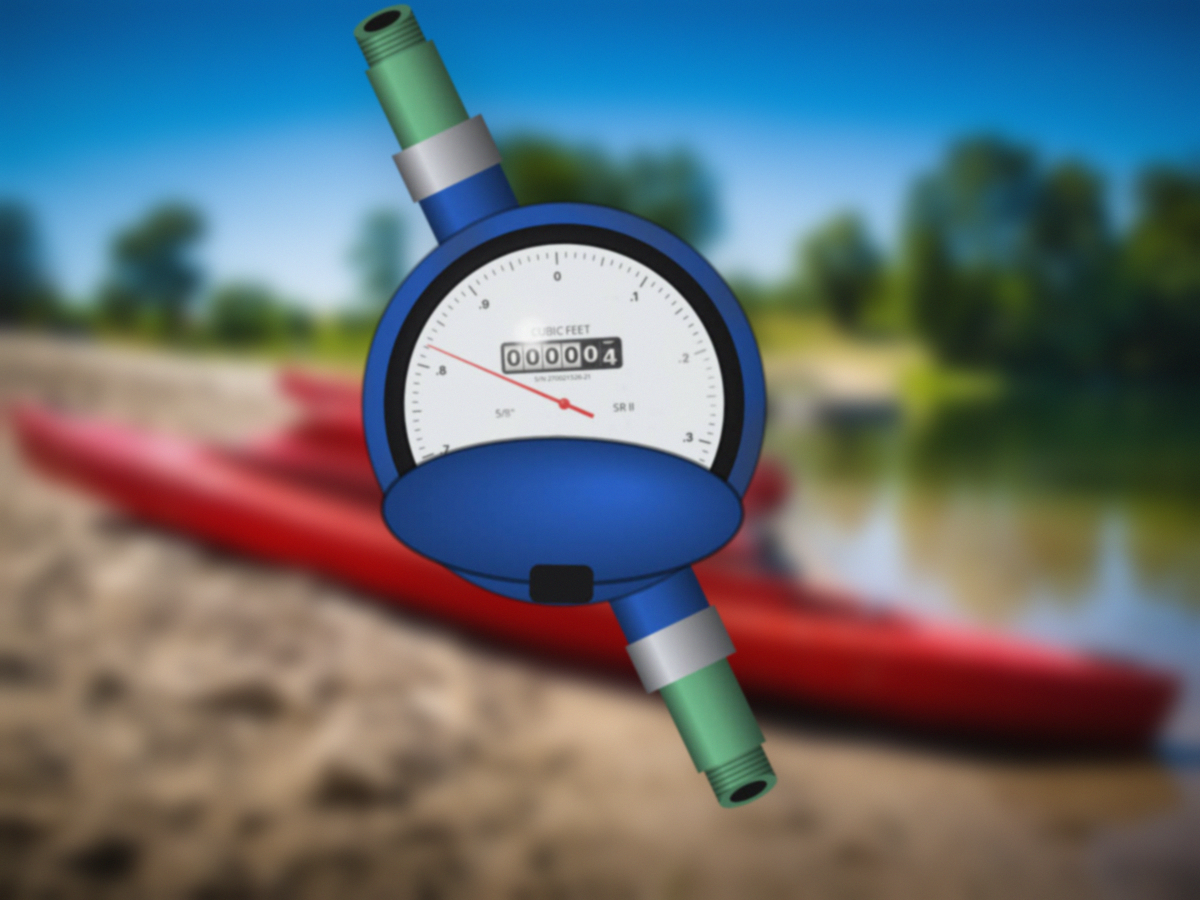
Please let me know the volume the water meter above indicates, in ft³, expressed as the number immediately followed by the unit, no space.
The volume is 3.82ft³
